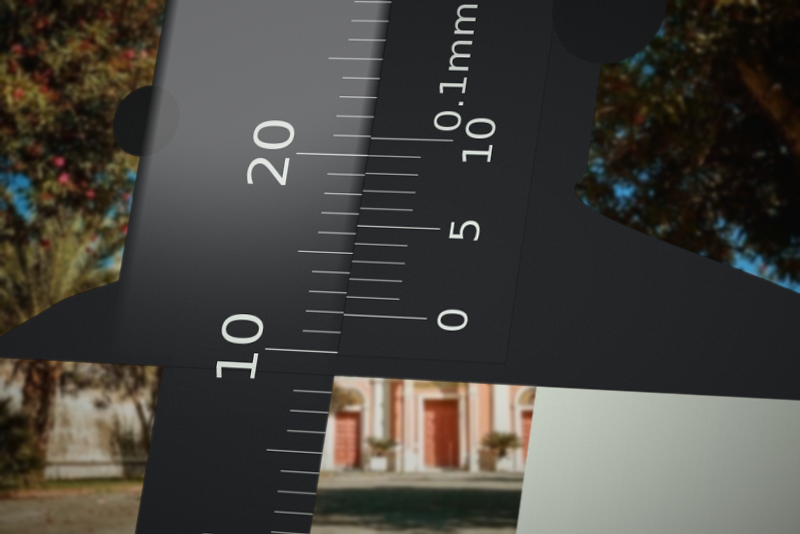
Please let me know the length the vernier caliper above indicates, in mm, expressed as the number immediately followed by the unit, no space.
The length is 11.9mm
